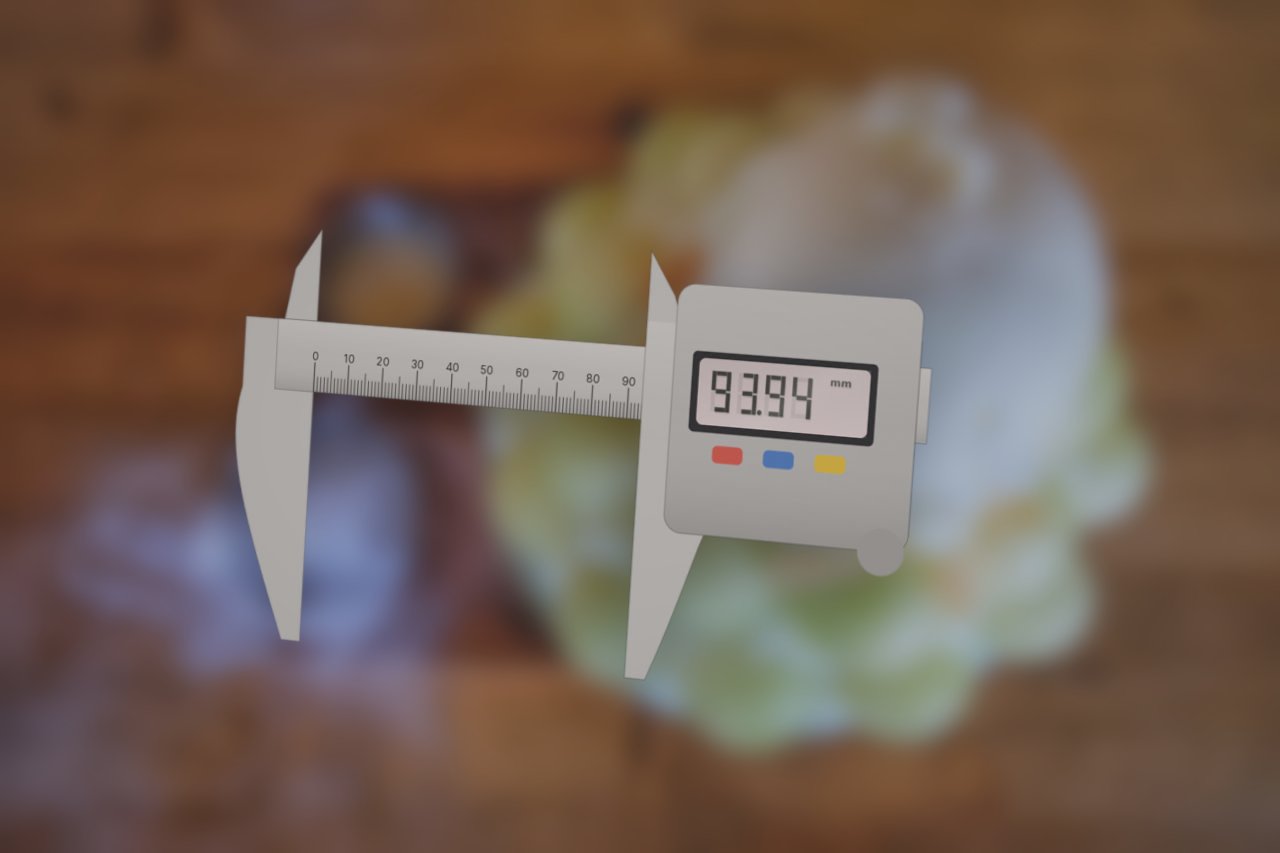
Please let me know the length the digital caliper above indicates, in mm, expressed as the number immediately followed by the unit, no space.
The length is 93.94mm
